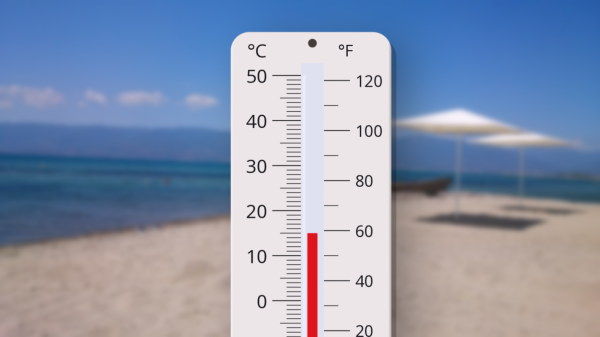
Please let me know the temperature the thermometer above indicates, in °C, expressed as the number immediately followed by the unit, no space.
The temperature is 15°C
